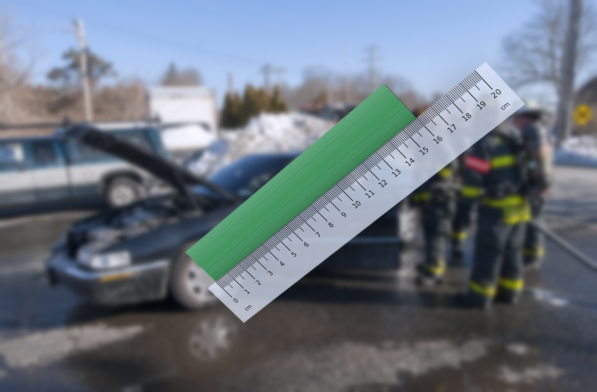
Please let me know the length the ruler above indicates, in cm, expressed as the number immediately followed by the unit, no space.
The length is 16cm
